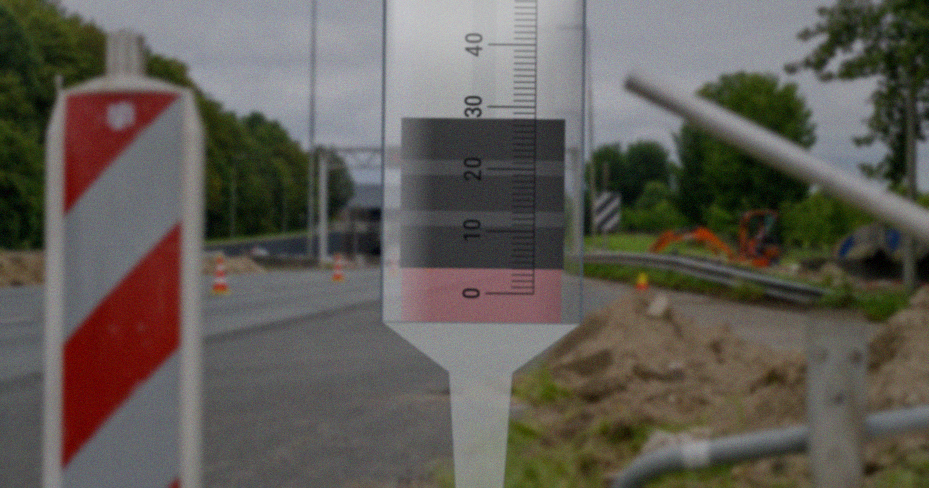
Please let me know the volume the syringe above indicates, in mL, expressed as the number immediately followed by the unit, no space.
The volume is 4mL
